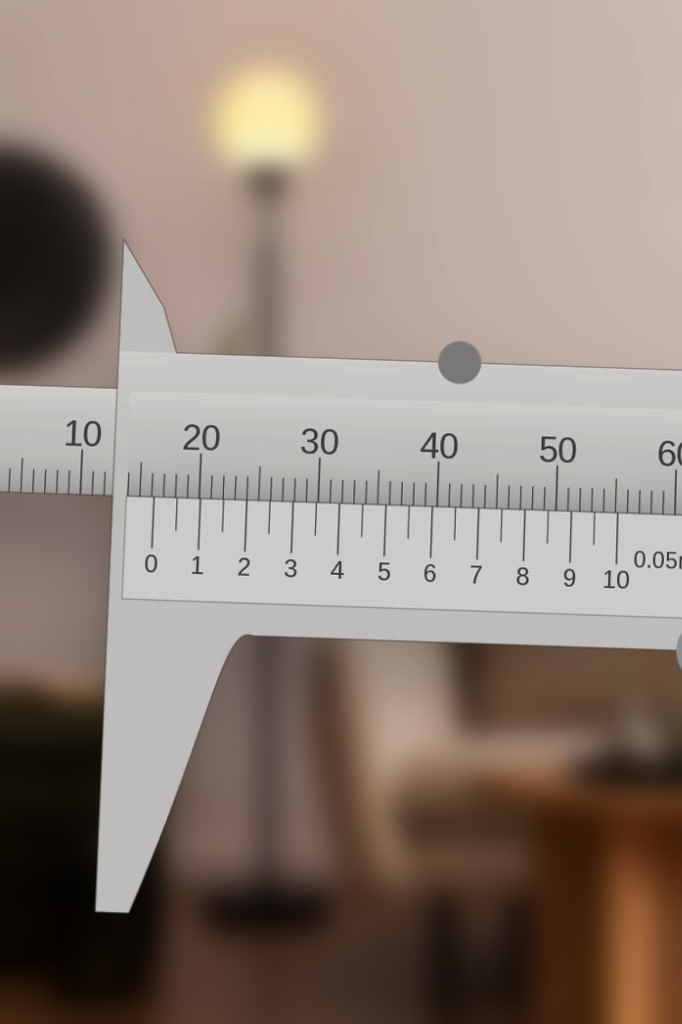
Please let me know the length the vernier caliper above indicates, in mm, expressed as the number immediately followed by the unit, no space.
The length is 16.2mm
